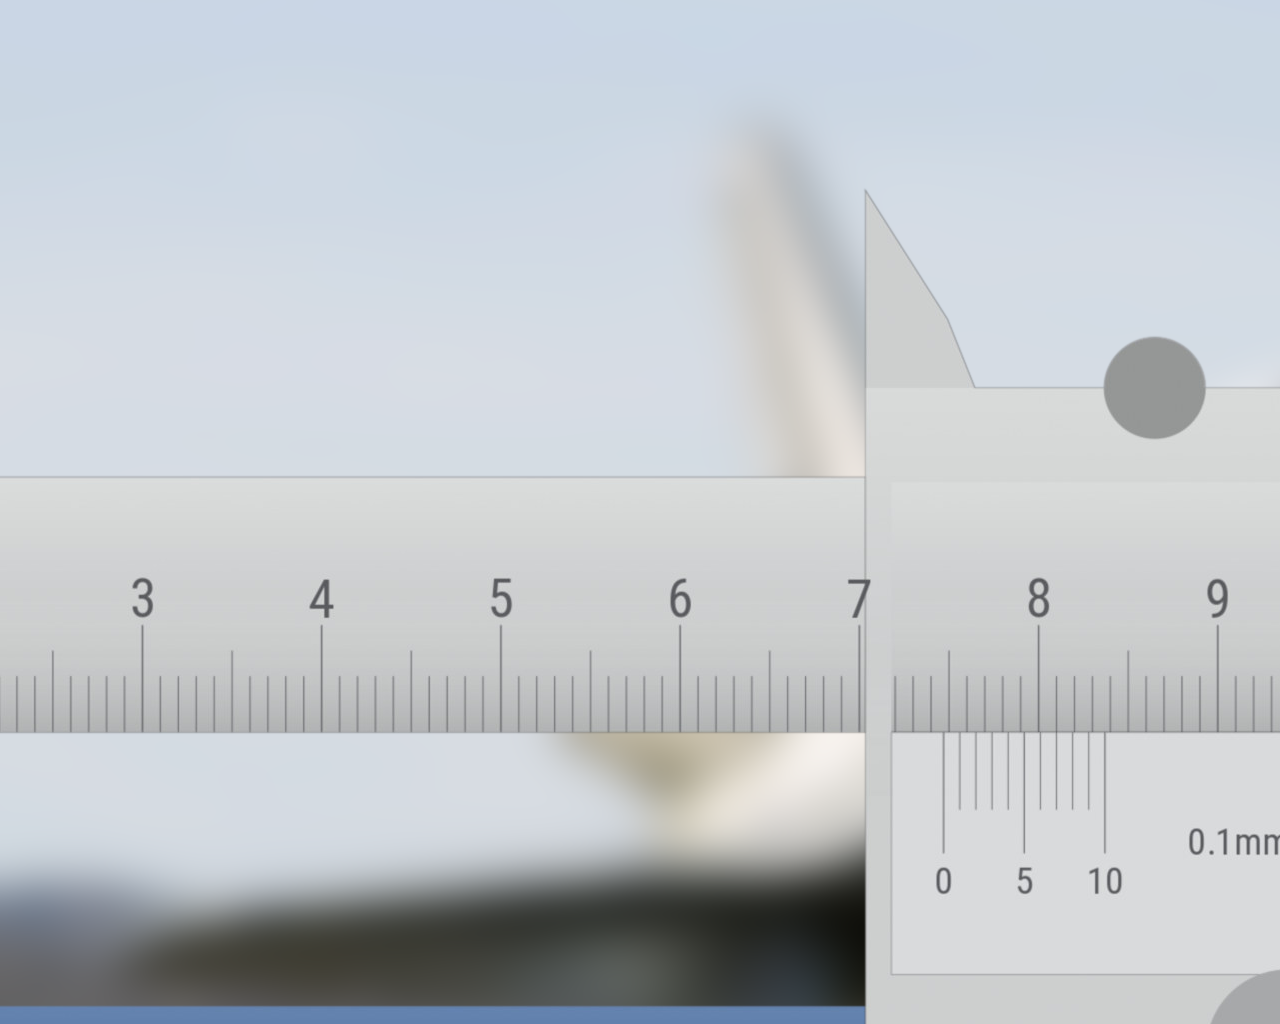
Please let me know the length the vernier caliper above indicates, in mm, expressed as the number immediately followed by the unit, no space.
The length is 74.7mm
